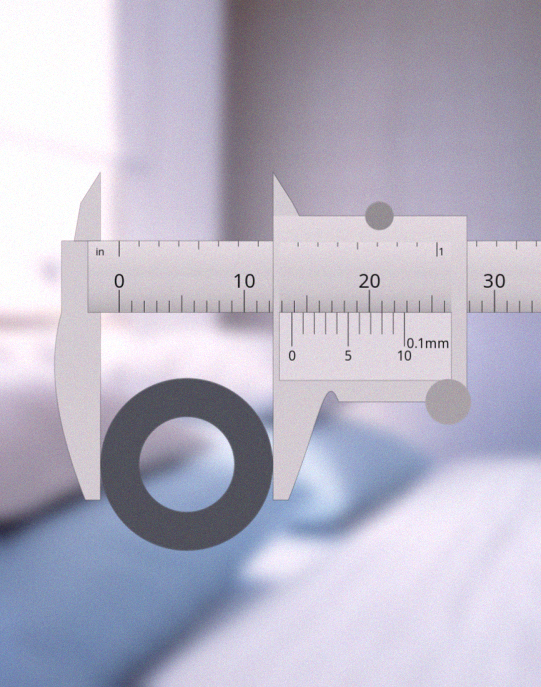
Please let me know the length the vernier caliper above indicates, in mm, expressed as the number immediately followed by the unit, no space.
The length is 13.8mm
